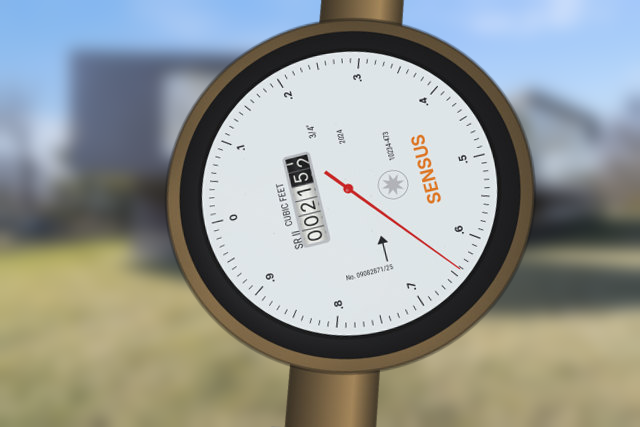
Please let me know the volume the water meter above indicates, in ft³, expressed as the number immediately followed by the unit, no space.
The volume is 2151.64ft³
